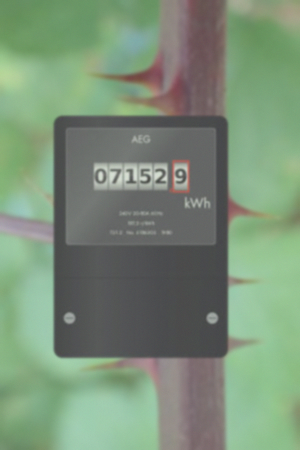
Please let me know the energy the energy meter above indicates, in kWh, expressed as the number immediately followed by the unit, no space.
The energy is 7152.9kWh
